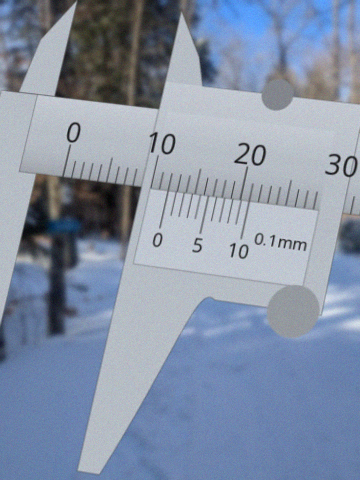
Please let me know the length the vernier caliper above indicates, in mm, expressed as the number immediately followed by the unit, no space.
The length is 12.0mm
